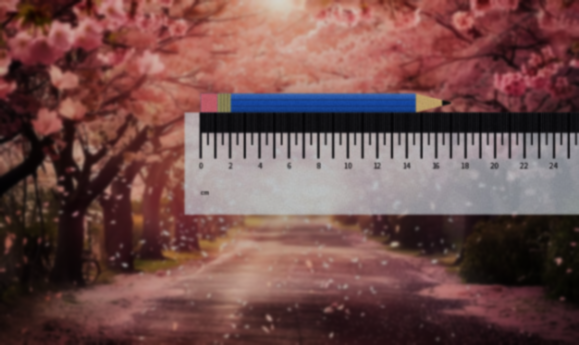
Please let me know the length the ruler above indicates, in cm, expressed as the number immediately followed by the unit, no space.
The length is 17cm
